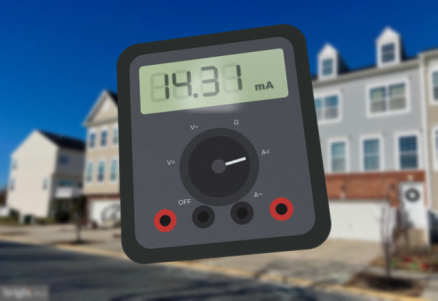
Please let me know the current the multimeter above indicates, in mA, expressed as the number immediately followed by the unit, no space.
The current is 14.31mA
